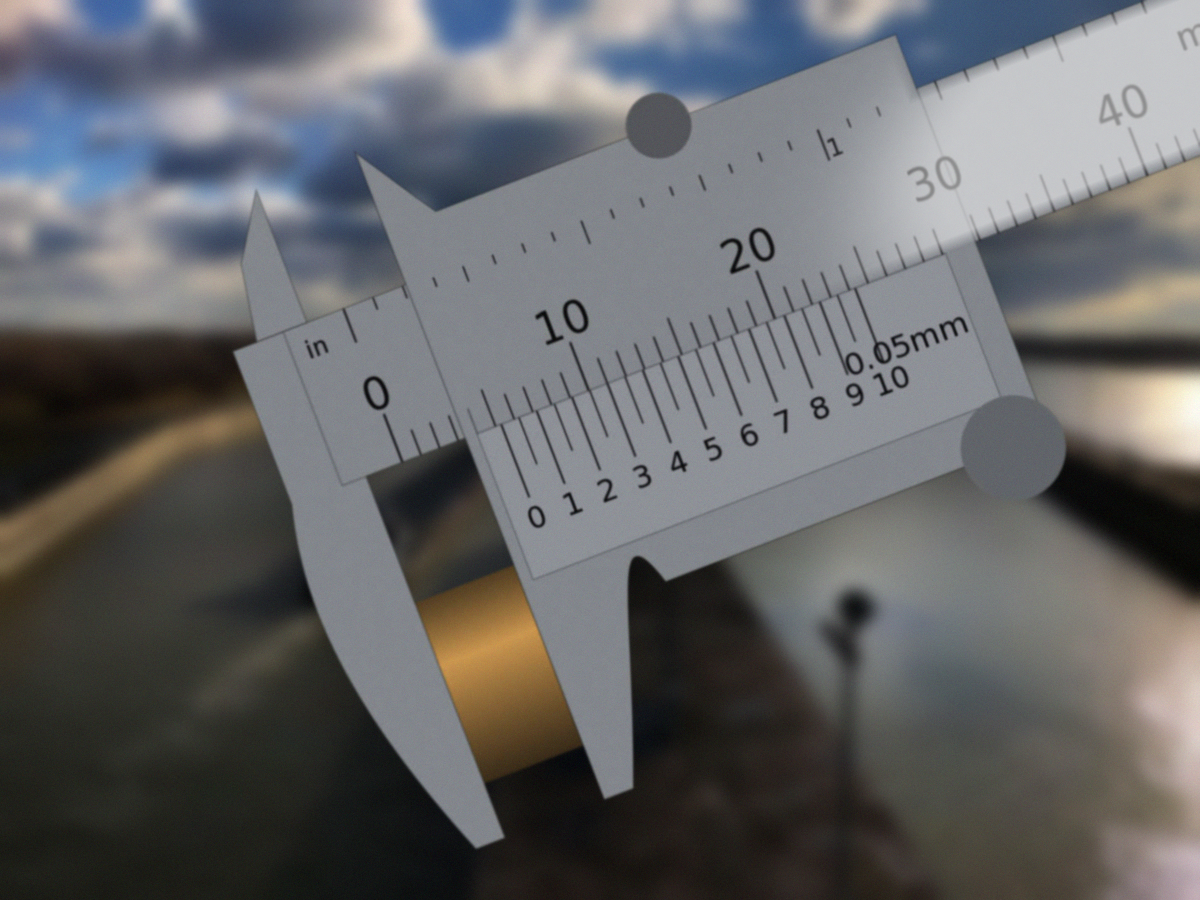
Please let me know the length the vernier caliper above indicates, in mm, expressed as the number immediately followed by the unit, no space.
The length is 5.3mm
